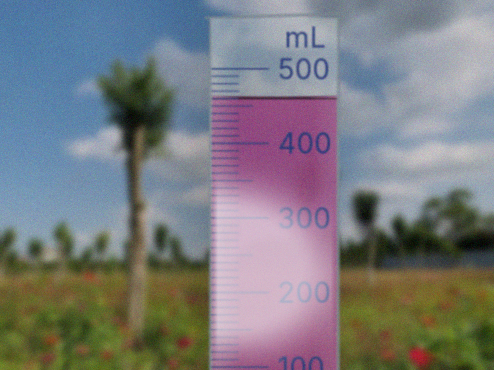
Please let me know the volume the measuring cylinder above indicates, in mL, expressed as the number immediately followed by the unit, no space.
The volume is 460mL
